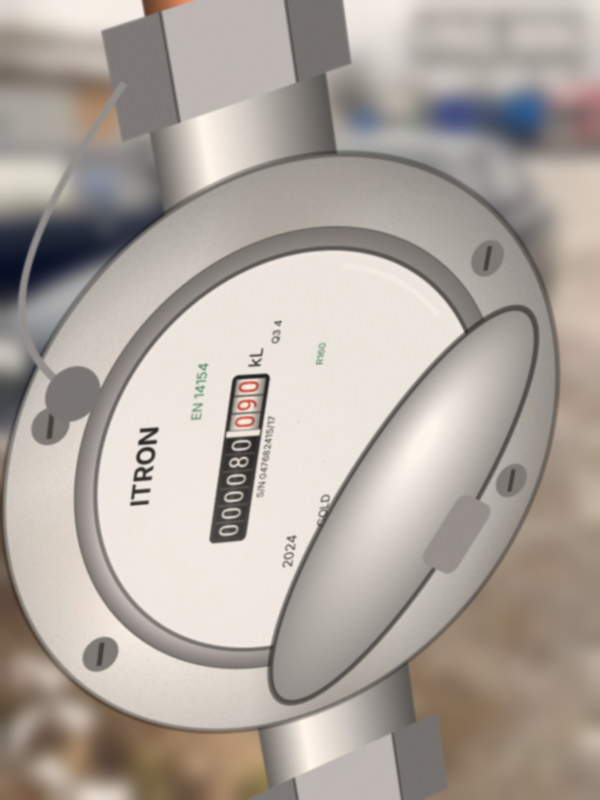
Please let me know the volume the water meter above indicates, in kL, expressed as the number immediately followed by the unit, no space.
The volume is 80.090kL
